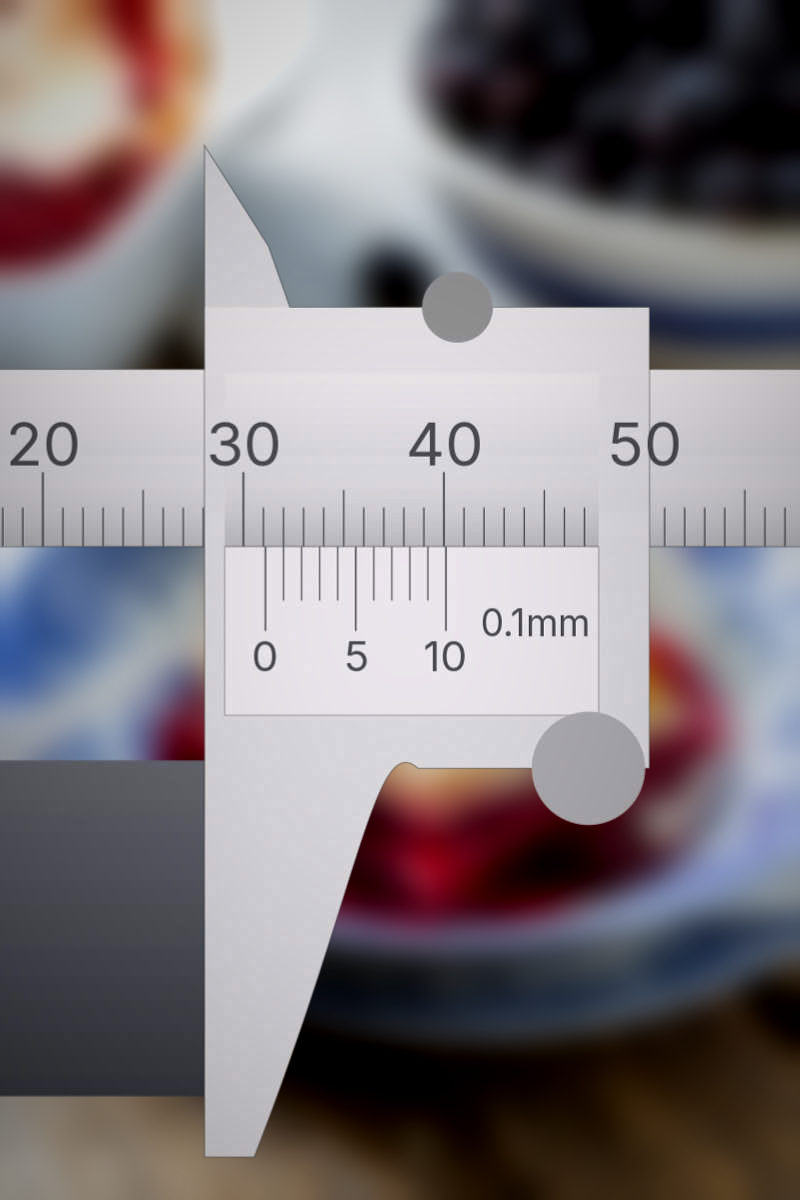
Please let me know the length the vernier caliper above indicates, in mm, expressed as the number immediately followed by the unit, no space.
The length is 31.1mm
